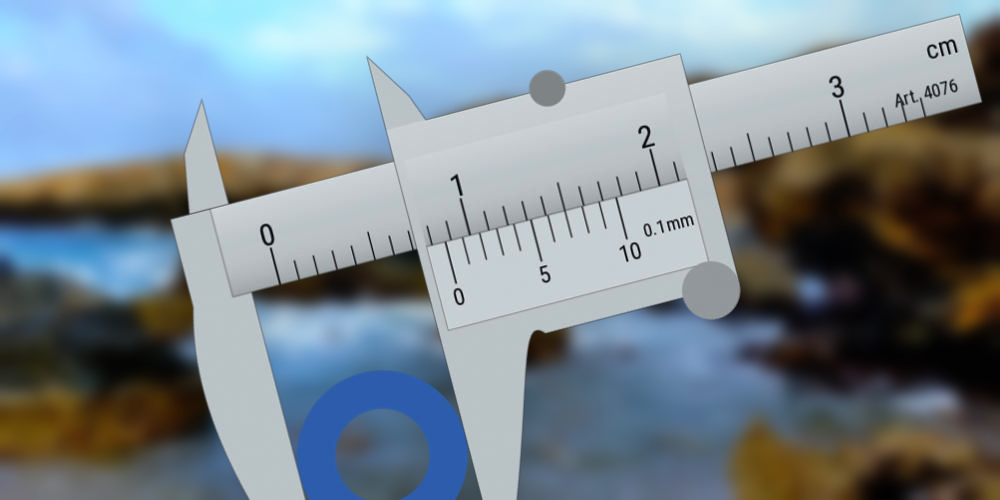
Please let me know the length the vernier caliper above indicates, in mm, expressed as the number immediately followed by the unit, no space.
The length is 8.7mm
